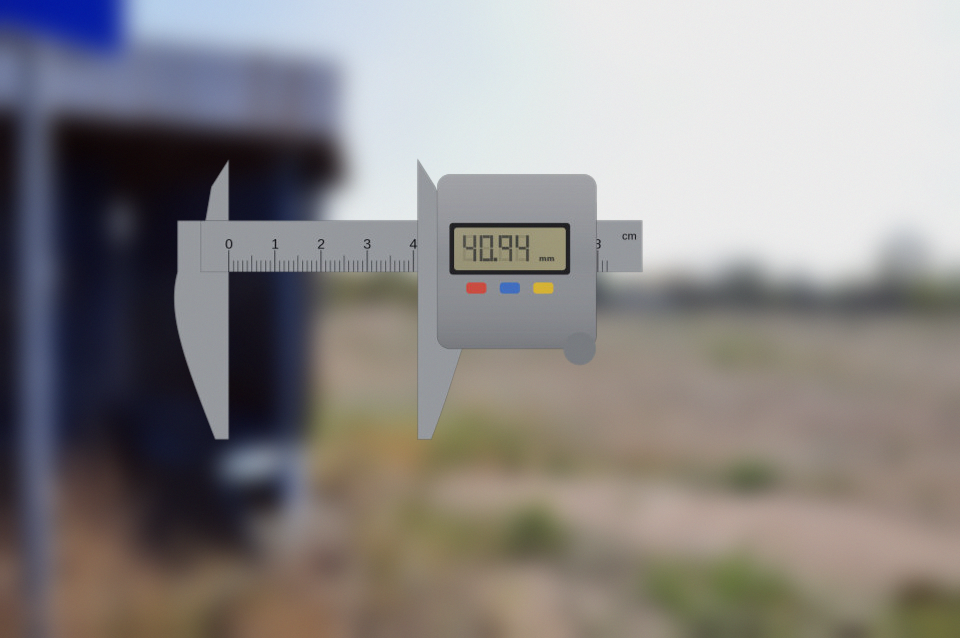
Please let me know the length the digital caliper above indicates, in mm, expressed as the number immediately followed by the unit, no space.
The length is 40.94mm
